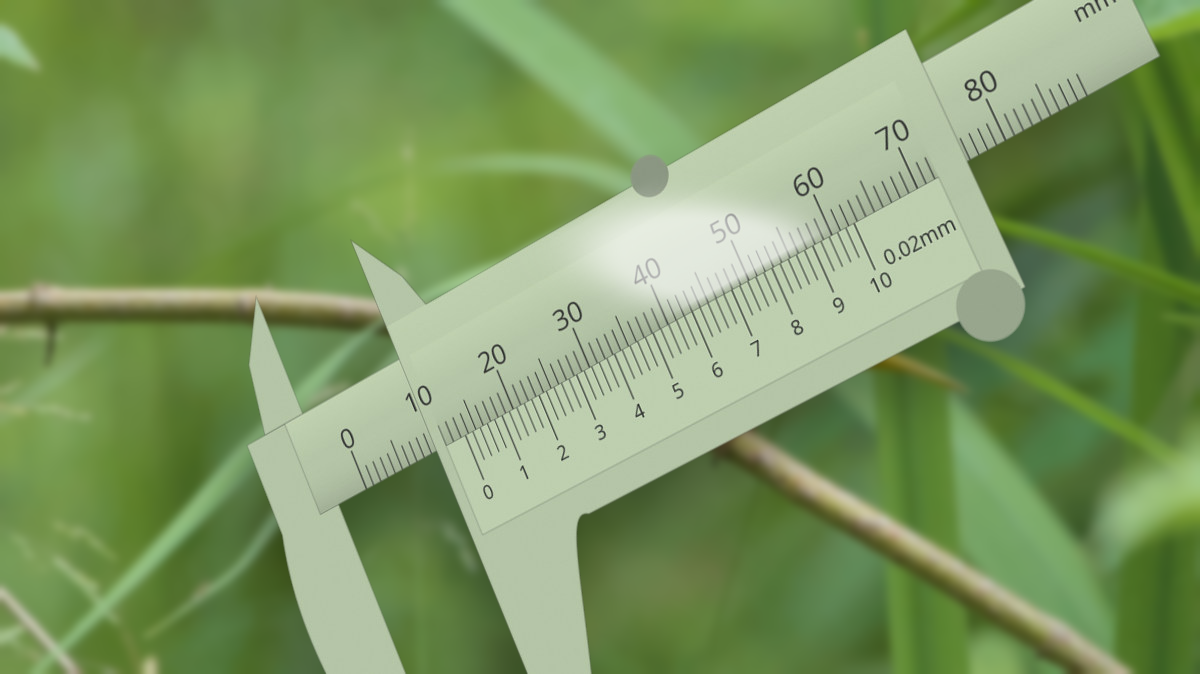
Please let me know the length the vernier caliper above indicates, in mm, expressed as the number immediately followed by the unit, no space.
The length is 13.6mm
